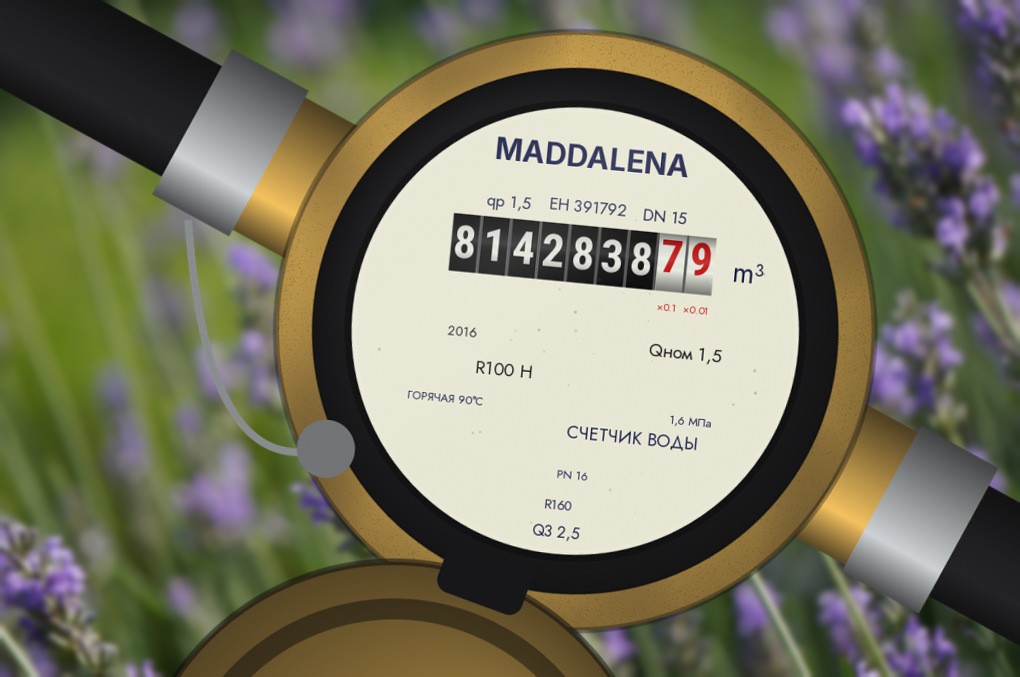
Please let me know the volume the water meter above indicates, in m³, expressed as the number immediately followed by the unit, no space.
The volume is 8142838.79m³
